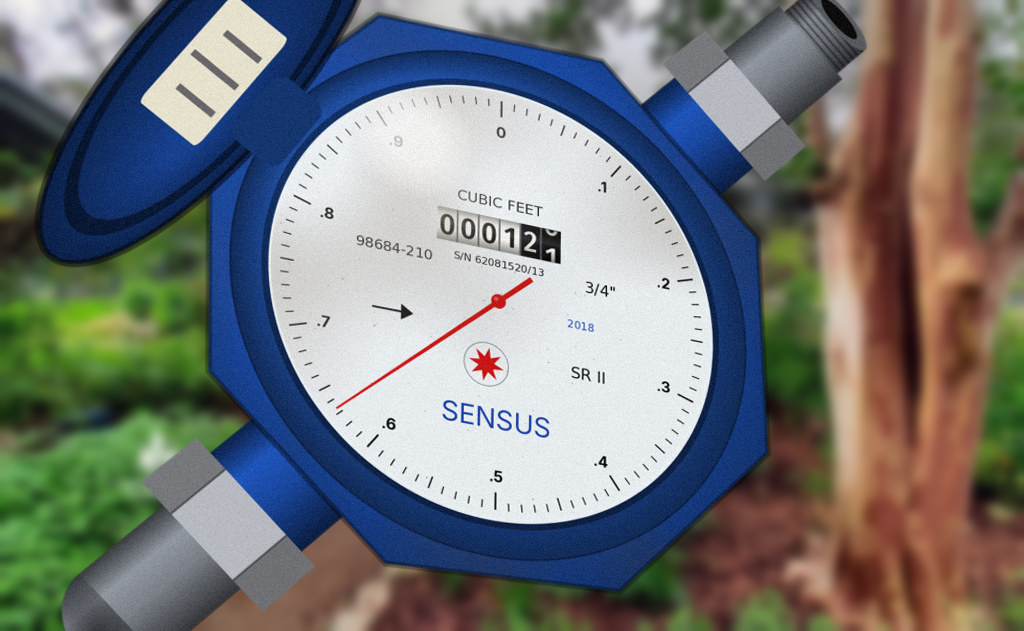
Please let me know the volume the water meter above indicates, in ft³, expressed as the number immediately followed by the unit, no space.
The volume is 120.63ft³
